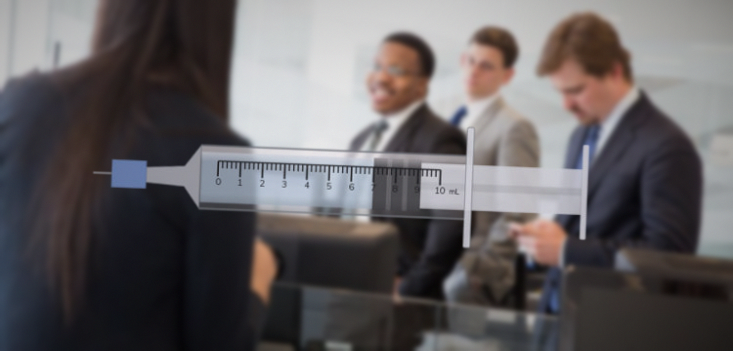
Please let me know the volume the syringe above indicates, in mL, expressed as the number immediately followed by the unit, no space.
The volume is 7mL
